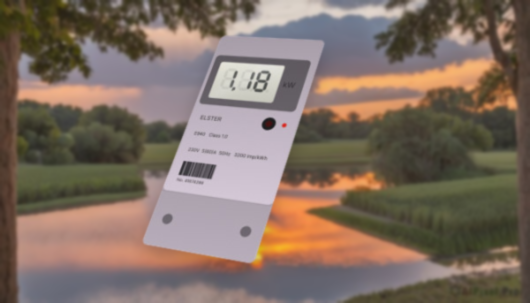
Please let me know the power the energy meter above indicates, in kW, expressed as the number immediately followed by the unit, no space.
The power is 1.18kW
